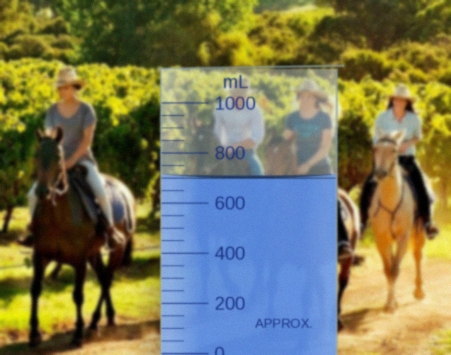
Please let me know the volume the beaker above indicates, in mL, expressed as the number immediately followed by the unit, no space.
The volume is 700mL
